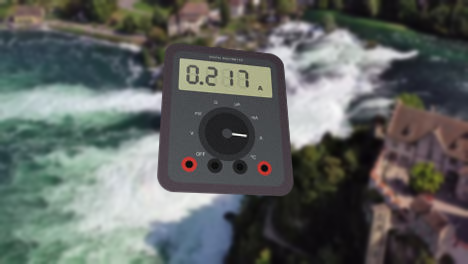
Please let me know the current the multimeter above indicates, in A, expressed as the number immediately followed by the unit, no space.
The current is 0.217A
